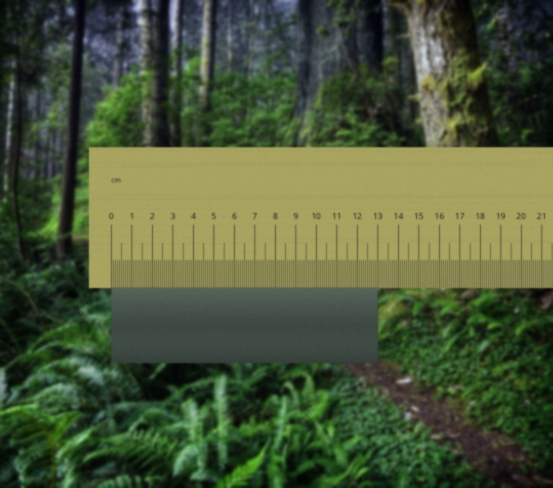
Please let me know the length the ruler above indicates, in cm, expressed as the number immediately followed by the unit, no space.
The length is 13cm
